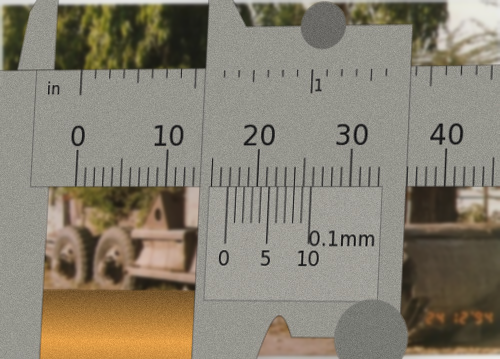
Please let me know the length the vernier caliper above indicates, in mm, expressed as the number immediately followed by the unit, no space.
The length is 16.8mm
